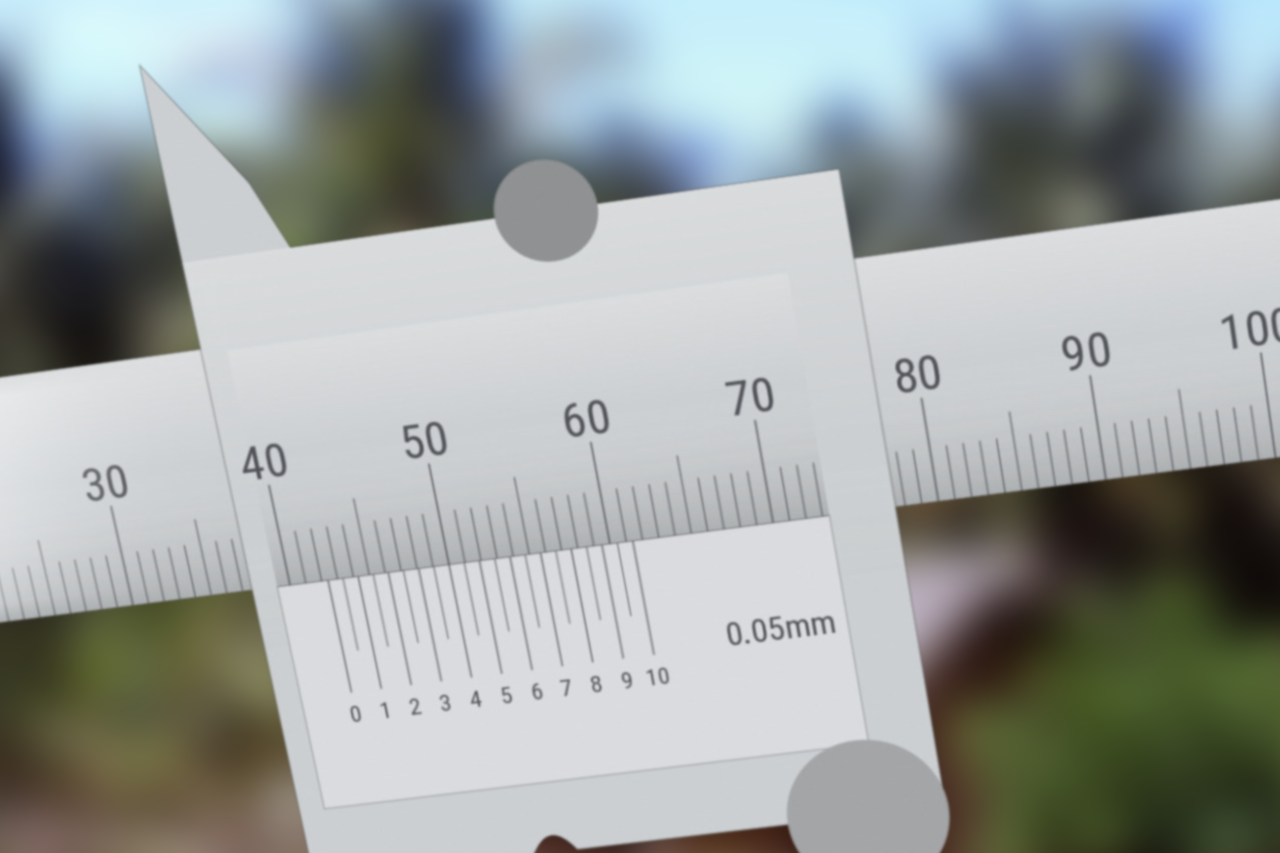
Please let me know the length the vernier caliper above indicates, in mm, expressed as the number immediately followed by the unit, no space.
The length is 42.4mm
